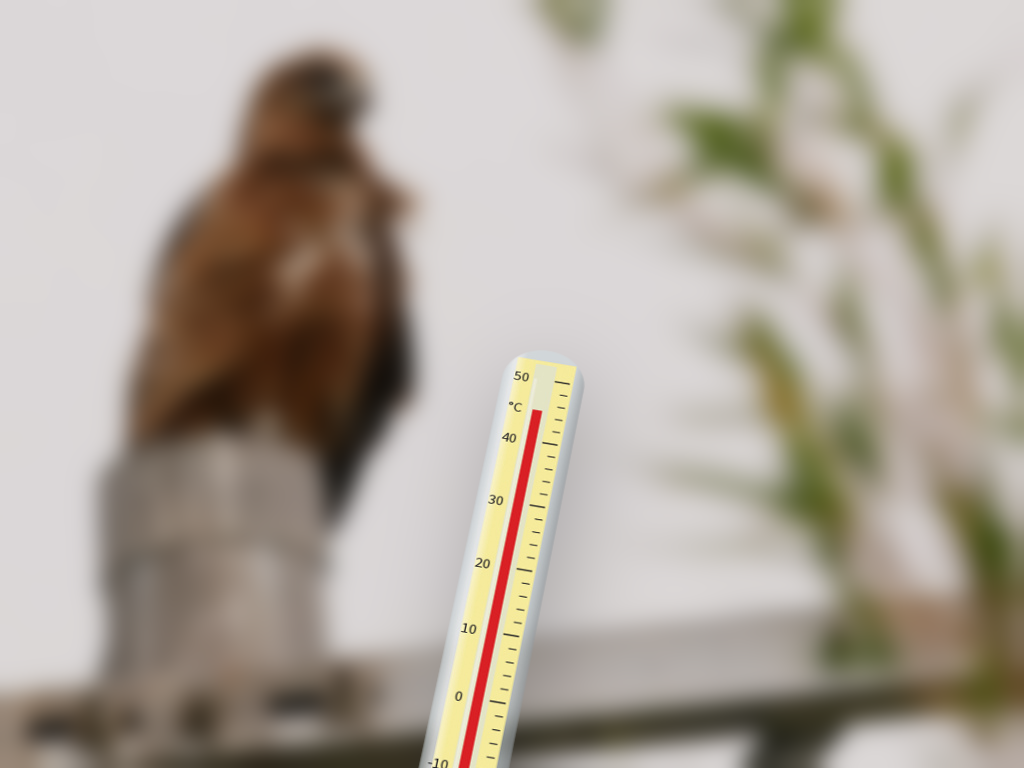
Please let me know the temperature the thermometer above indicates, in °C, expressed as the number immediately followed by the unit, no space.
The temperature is 45°C
